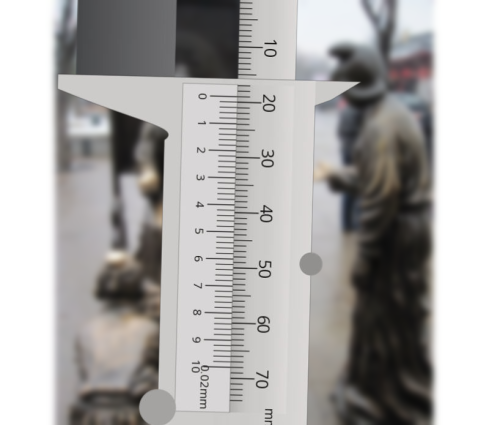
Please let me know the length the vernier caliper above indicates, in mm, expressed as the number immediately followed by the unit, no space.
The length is 19.0mm
